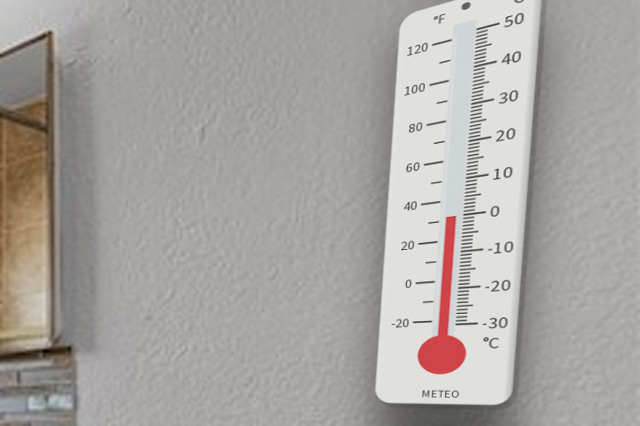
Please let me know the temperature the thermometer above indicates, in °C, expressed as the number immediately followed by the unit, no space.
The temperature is 0°C
